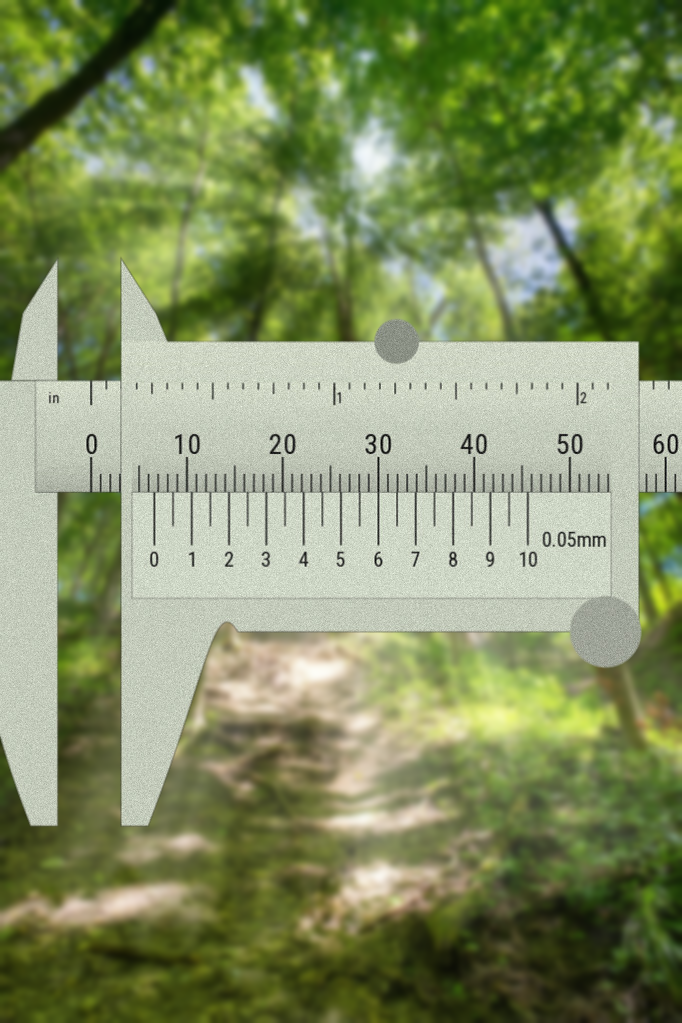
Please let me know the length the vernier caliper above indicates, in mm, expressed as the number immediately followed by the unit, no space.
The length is 6.6mm
